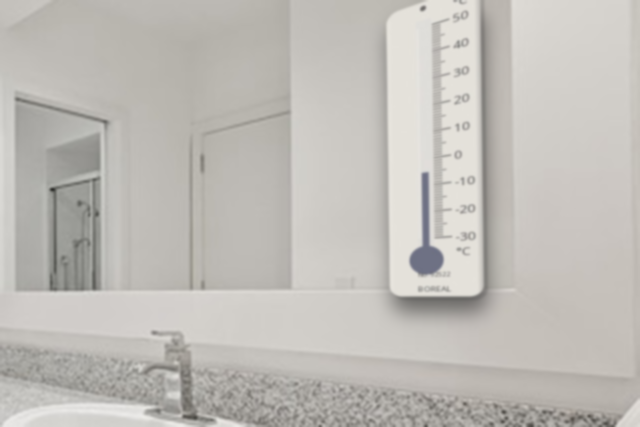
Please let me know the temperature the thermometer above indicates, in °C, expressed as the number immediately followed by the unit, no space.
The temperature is -5°C
